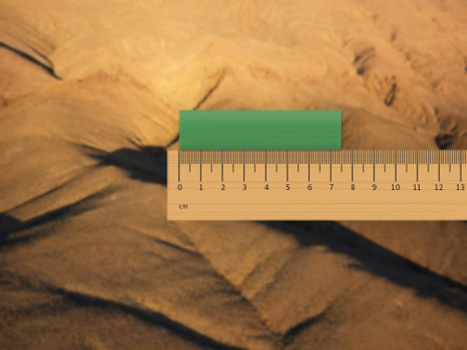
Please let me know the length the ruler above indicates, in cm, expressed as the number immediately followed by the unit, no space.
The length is 7.5cm
